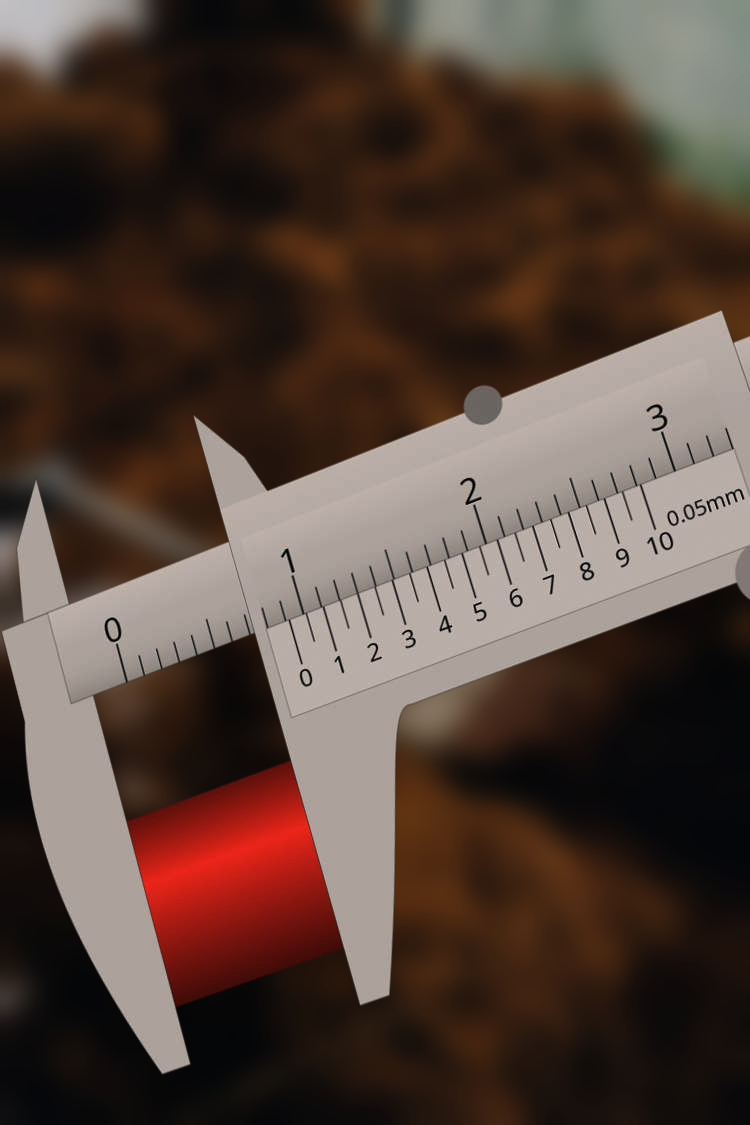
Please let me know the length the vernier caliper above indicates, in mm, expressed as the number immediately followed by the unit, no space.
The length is 9.2mm
